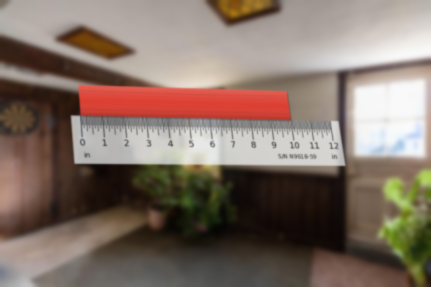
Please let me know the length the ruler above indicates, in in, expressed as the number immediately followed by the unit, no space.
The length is 10in
